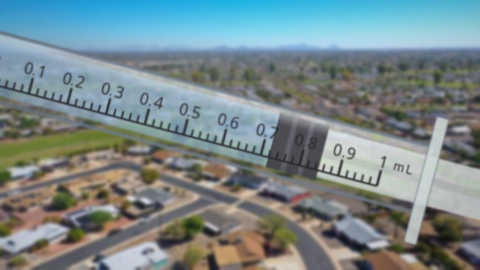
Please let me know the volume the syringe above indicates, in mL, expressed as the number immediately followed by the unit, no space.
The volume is 0.72mL
